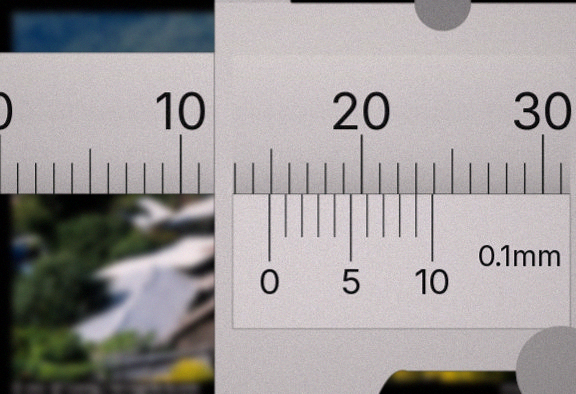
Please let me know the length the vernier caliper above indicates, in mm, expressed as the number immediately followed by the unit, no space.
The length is 14.9mm
